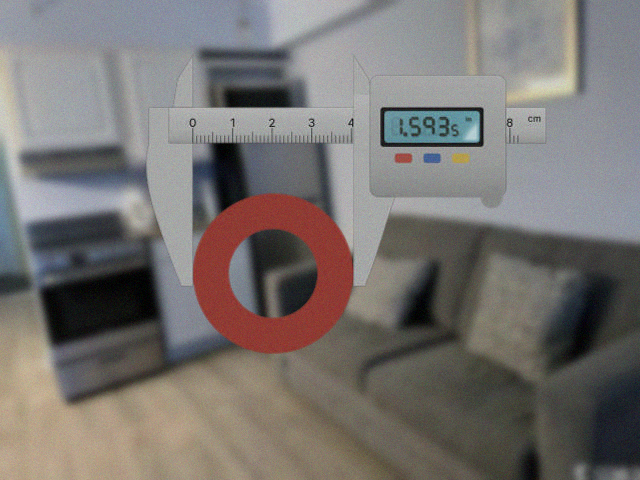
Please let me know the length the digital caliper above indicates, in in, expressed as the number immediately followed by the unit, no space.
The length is 1.5935in
